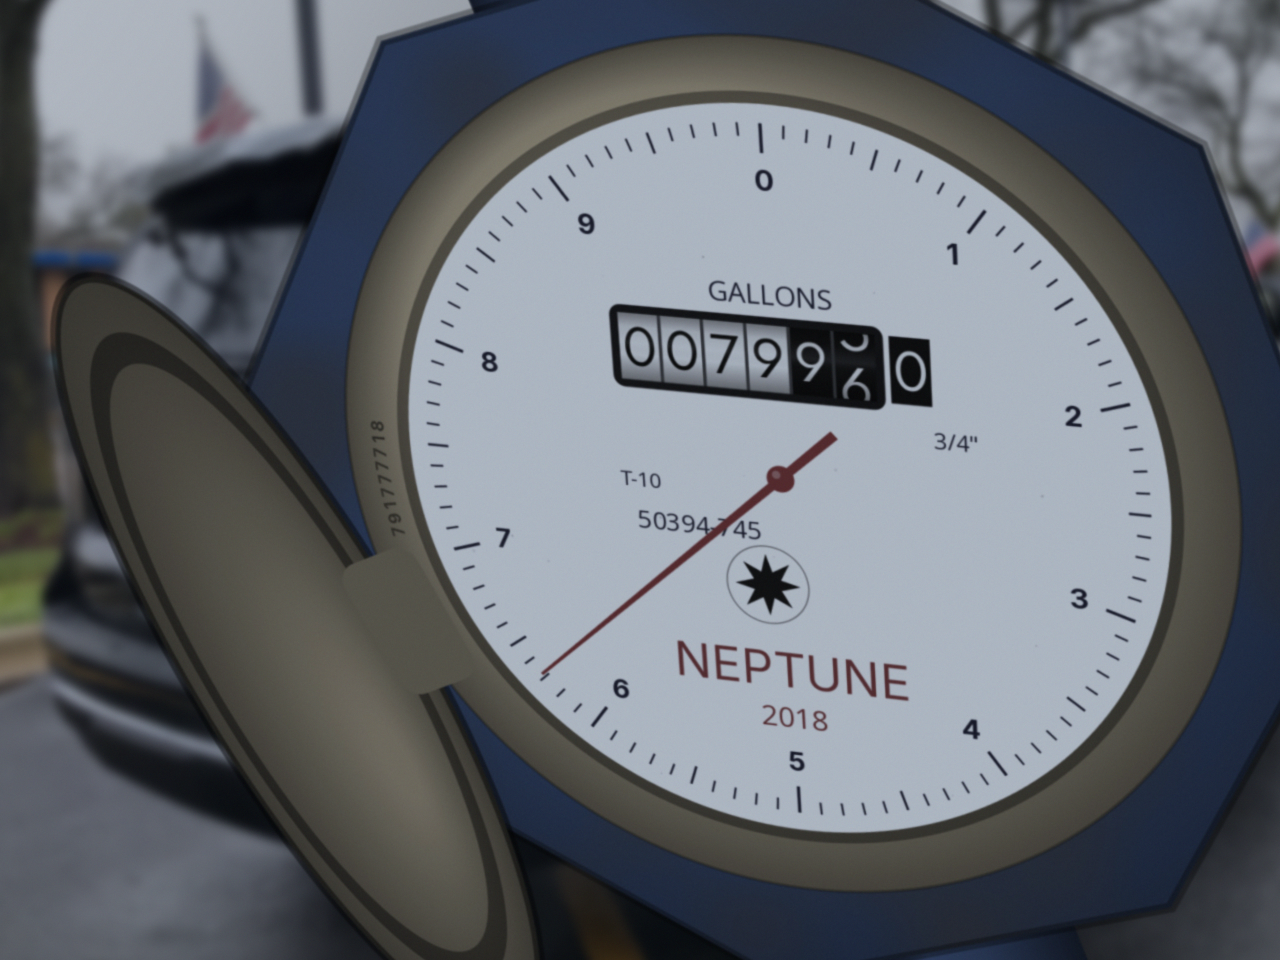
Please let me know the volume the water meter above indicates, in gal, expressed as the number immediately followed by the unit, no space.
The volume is 79956.3gal
